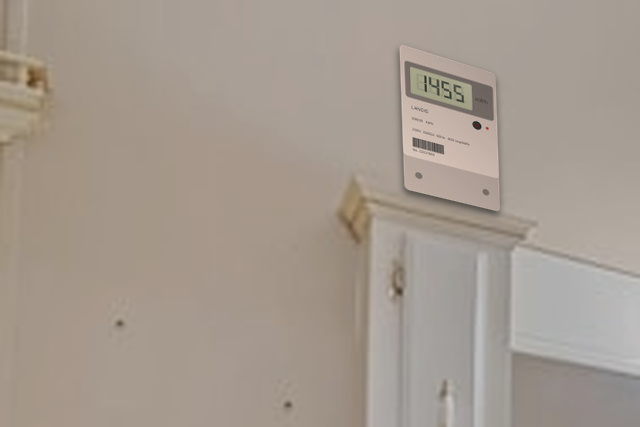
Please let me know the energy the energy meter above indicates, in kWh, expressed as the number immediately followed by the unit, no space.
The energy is 1455kWh
